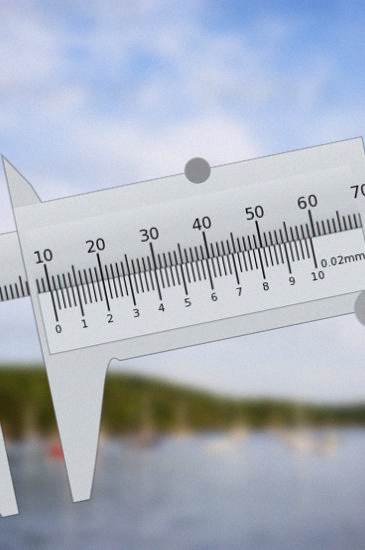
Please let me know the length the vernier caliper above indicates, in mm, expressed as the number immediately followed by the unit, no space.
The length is 10.2mm
